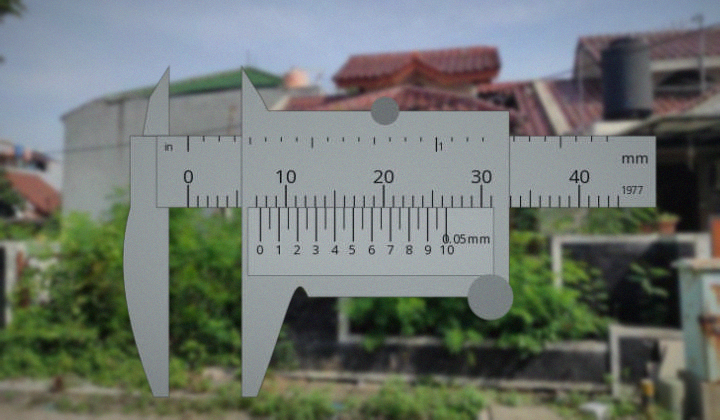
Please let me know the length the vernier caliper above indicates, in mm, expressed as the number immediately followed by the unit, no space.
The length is 7.4mm
